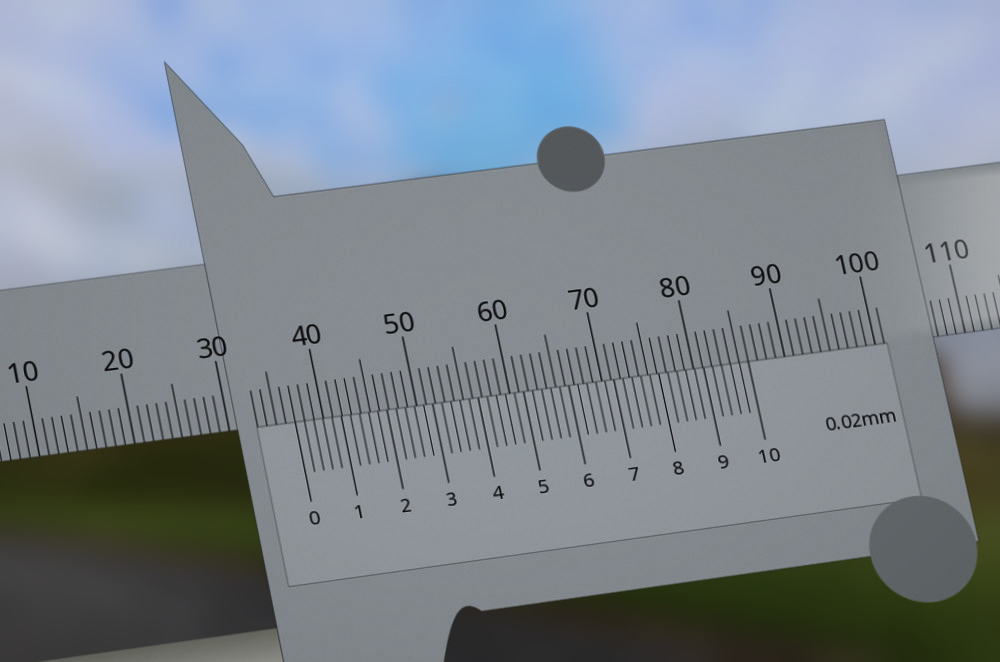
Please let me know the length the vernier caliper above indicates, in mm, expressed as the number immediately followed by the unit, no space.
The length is 37.0mm
